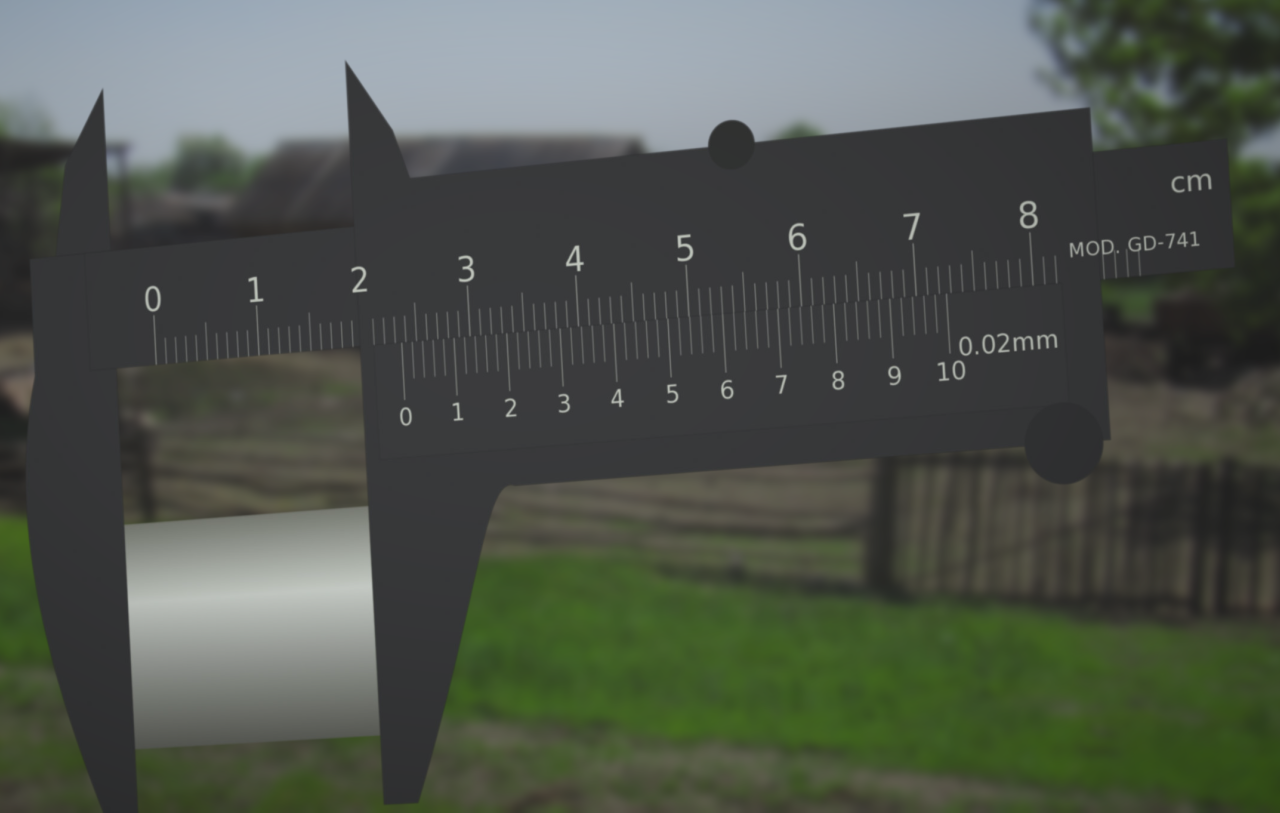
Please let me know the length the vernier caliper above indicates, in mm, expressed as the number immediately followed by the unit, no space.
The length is 23.6mm
